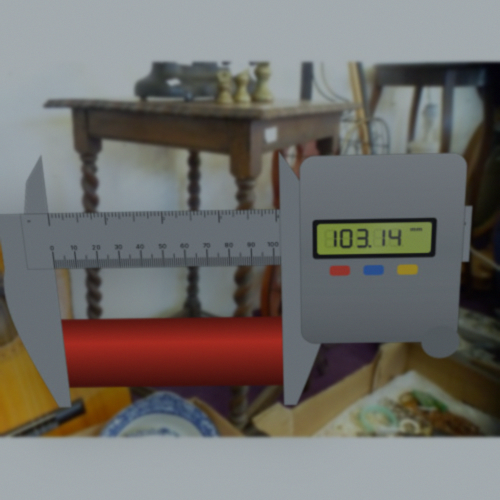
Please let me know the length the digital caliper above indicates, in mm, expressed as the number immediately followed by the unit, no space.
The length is 103.14mm
